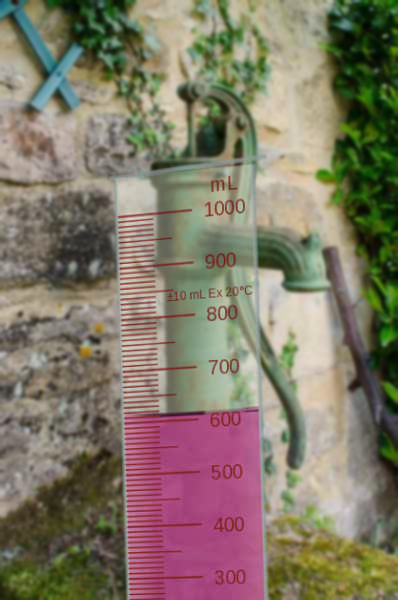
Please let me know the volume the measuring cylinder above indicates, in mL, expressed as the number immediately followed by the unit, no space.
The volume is 610mL
